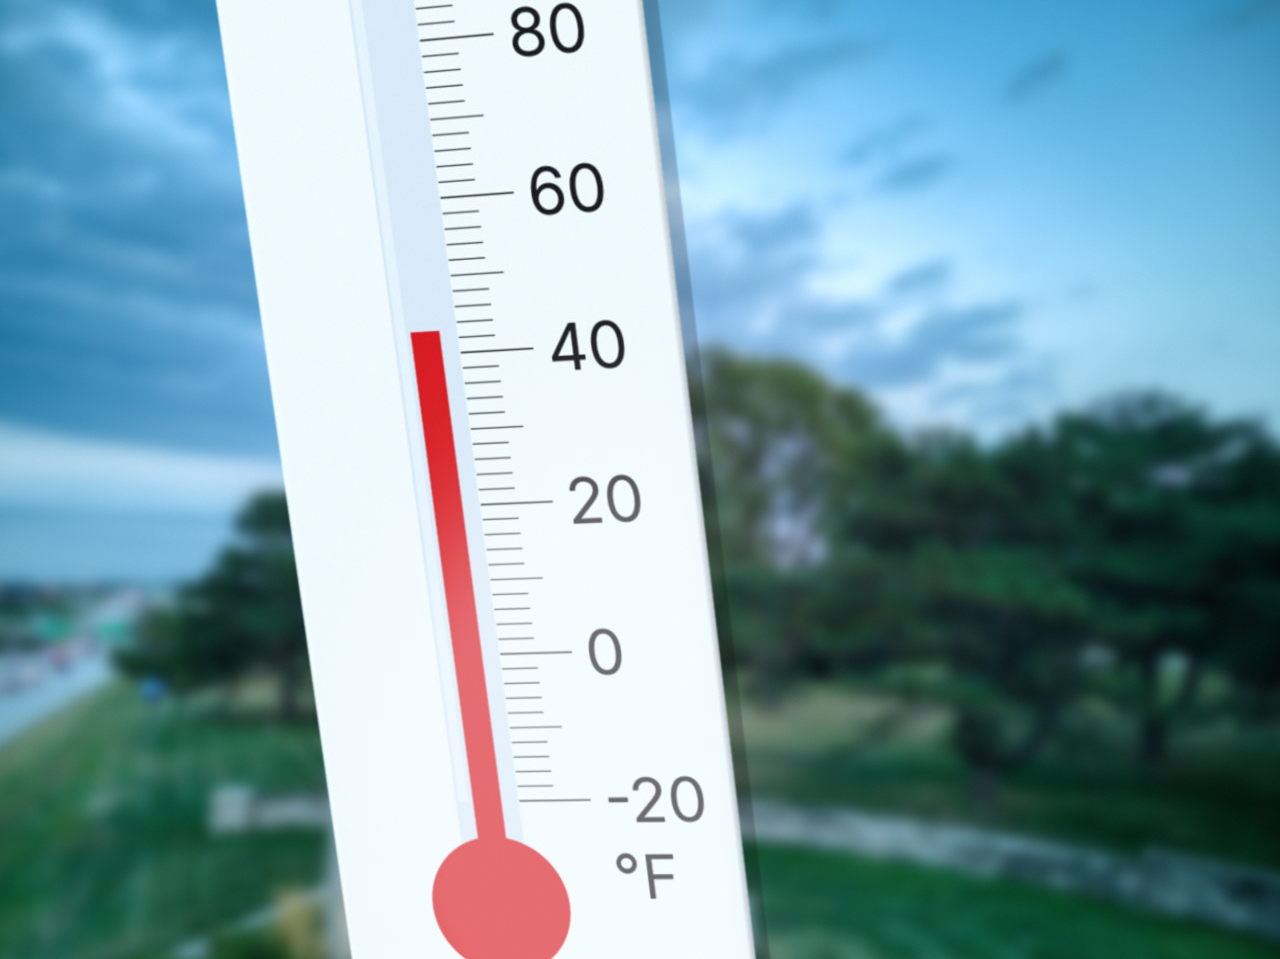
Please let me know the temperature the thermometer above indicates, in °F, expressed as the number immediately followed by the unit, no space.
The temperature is 43°F
